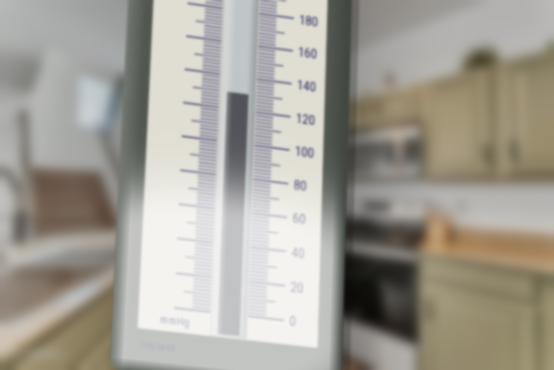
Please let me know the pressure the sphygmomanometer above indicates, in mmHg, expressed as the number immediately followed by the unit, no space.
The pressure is 130mmHg
